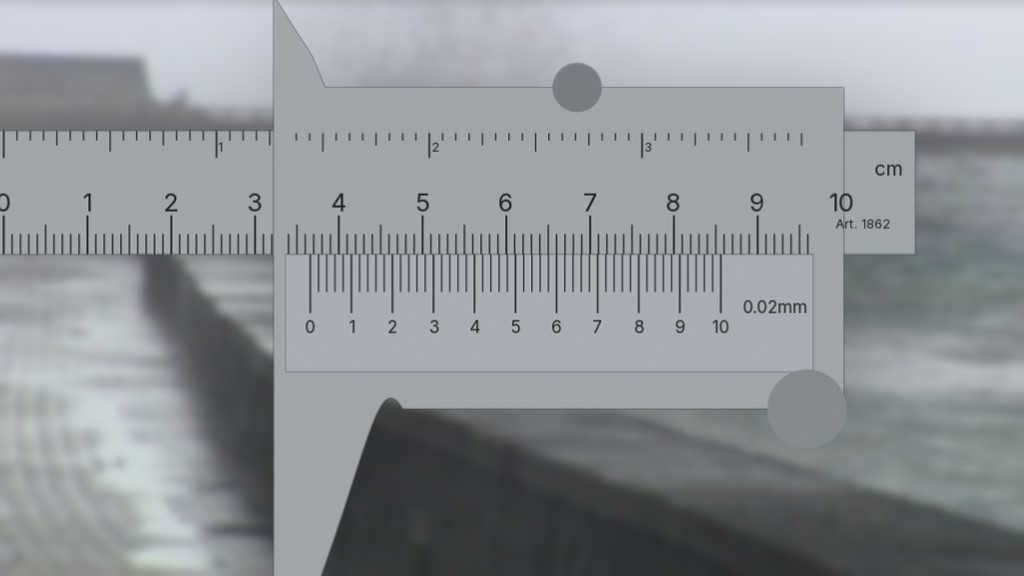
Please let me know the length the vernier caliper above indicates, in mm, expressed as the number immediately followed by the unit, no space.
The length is 36.6mm
